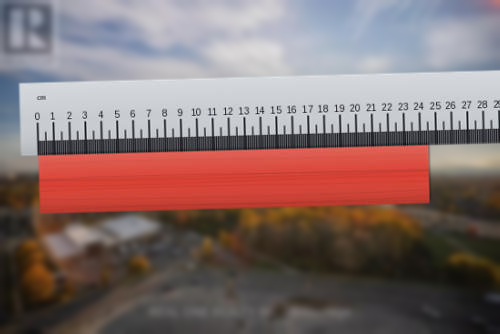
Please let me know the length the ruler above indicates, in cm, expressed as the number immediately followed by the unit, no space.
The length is 24.5cm
